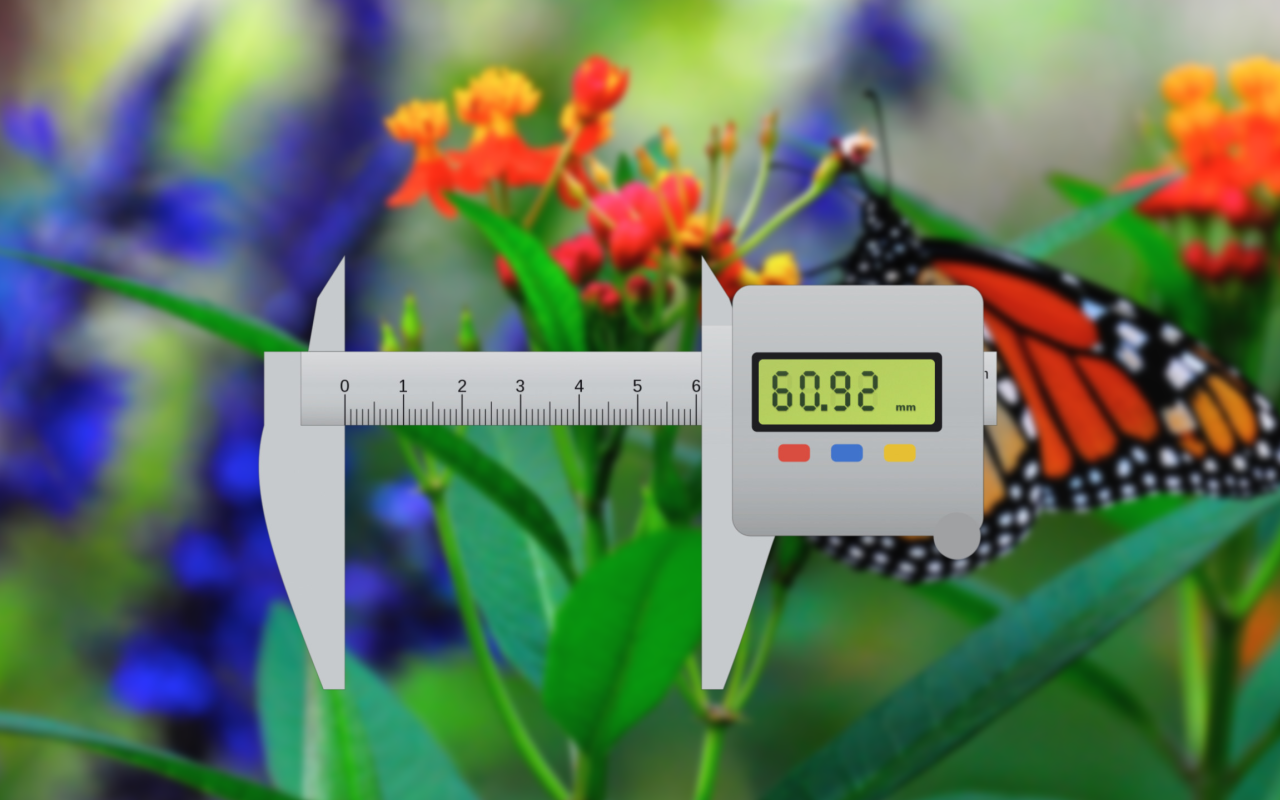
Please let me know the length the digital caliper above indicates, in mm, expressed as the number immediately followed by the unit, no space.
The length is 60.92mm
